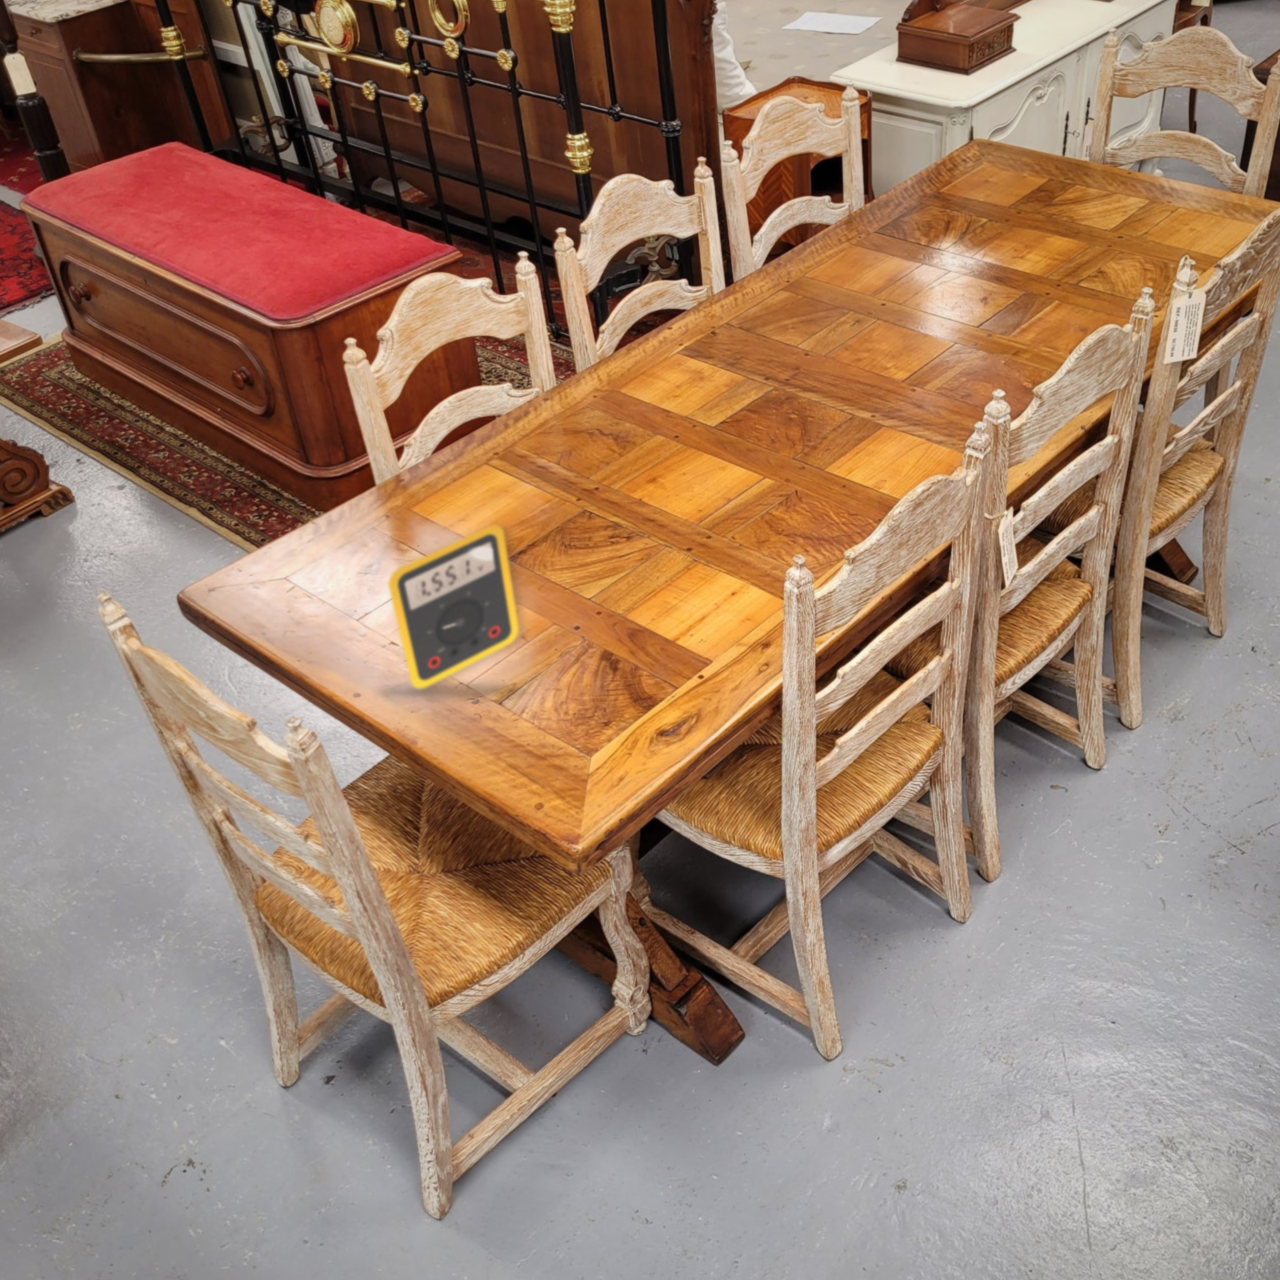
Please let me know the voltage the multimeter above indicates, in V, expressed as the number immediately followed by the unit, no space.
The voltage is 1.551V
